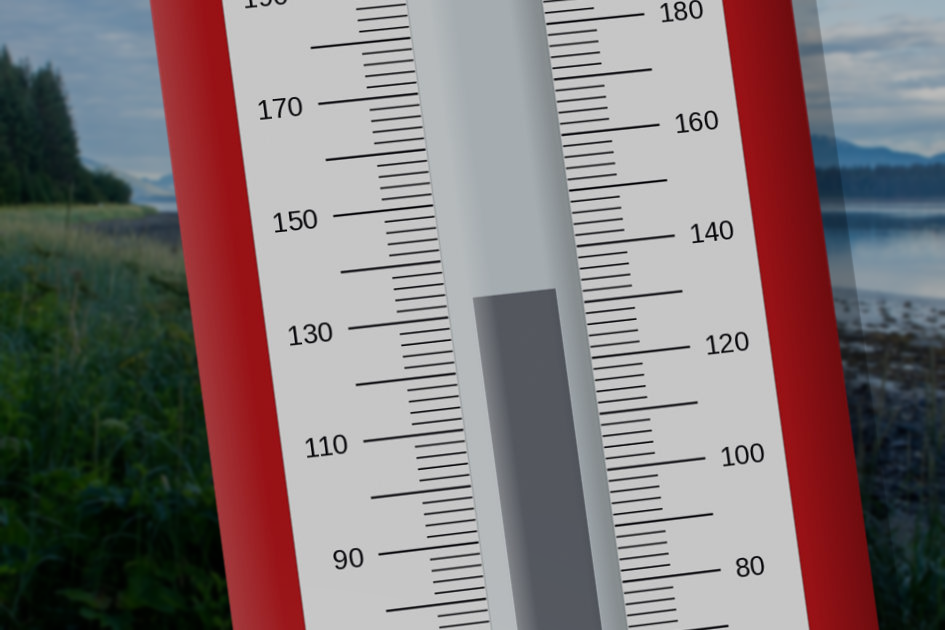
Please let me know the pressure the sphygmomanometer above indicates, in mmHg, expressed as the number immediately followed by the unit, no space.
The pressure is 133mmHg
